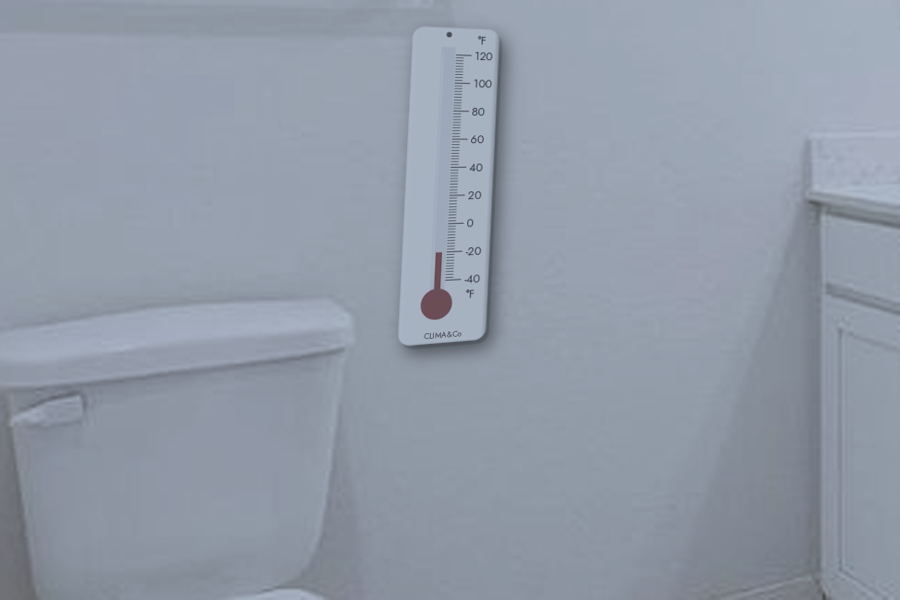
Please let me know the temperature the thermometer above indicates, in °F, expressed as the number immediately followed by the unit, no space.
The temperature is -20°F
